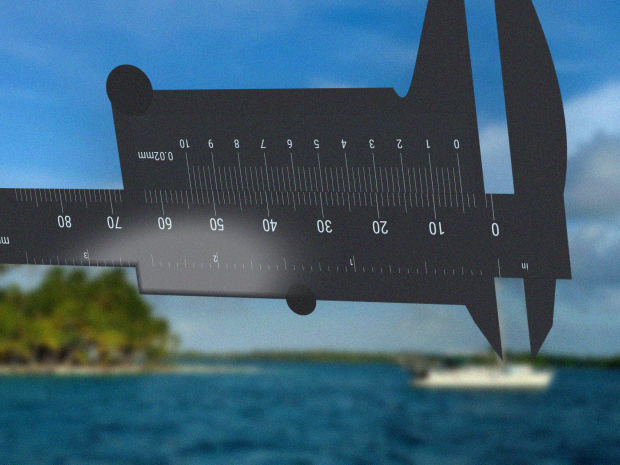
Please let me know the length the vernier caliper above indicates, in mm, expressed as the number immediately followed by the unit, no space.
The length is 5.0mm
